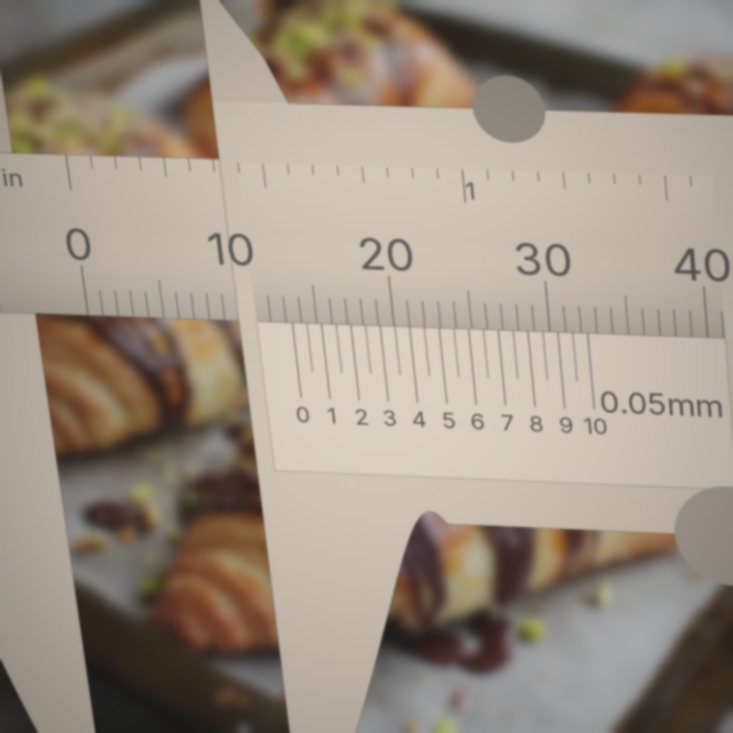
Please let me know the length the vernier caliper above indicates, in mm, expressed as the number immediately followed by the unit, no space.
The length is 13.4mm
